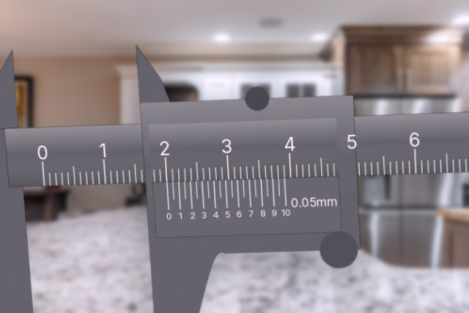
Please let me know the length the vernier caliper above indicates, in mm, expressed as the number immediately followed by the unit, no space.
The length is 20.0mm
